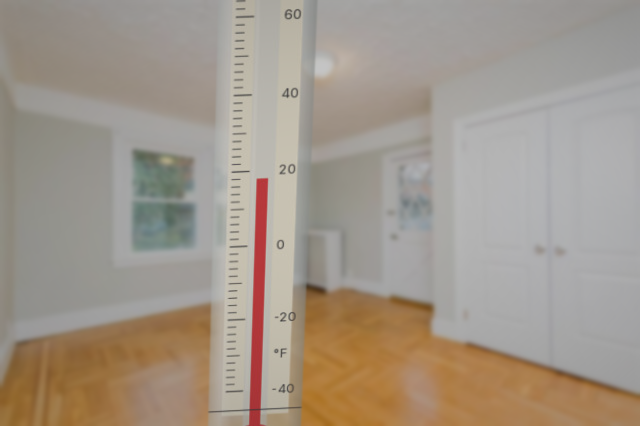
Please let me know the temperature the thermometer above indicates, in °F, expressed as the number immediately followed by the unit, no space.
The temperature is 18°F
